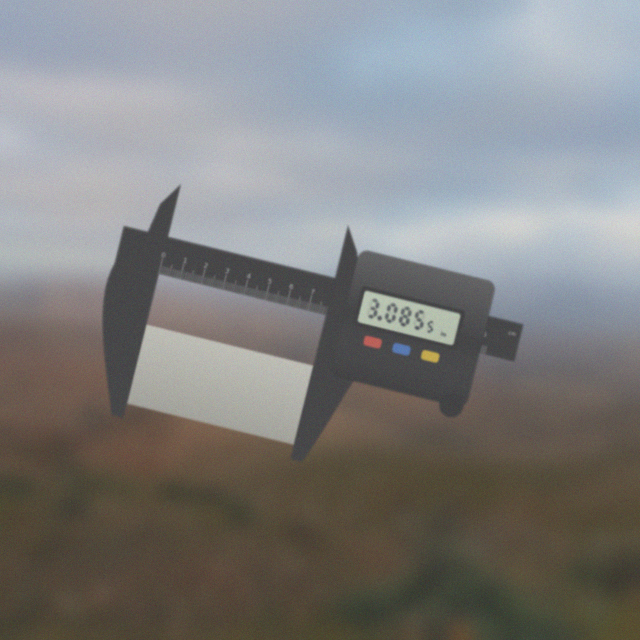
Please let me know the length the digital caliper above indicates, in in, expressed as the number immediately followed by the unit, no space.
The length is 3.0855in
